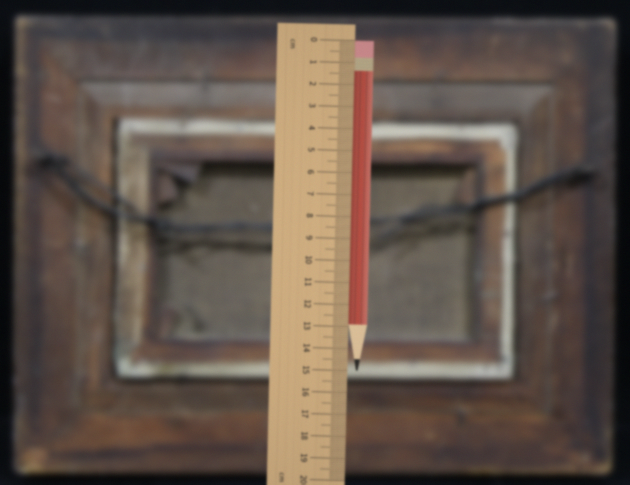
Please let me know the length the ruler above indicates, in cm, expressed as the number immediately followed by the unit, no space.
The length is 15cm
